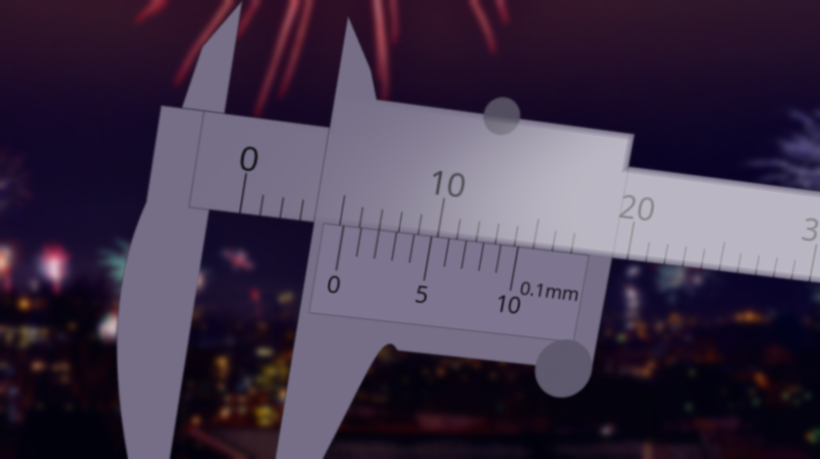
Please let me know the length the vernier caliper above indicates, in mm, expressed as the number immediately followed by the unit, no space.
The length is 5.2mm
